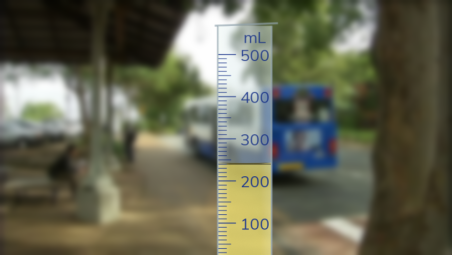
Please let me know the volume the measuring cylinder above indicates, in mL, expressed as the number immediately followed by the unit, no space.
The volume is 240mL
